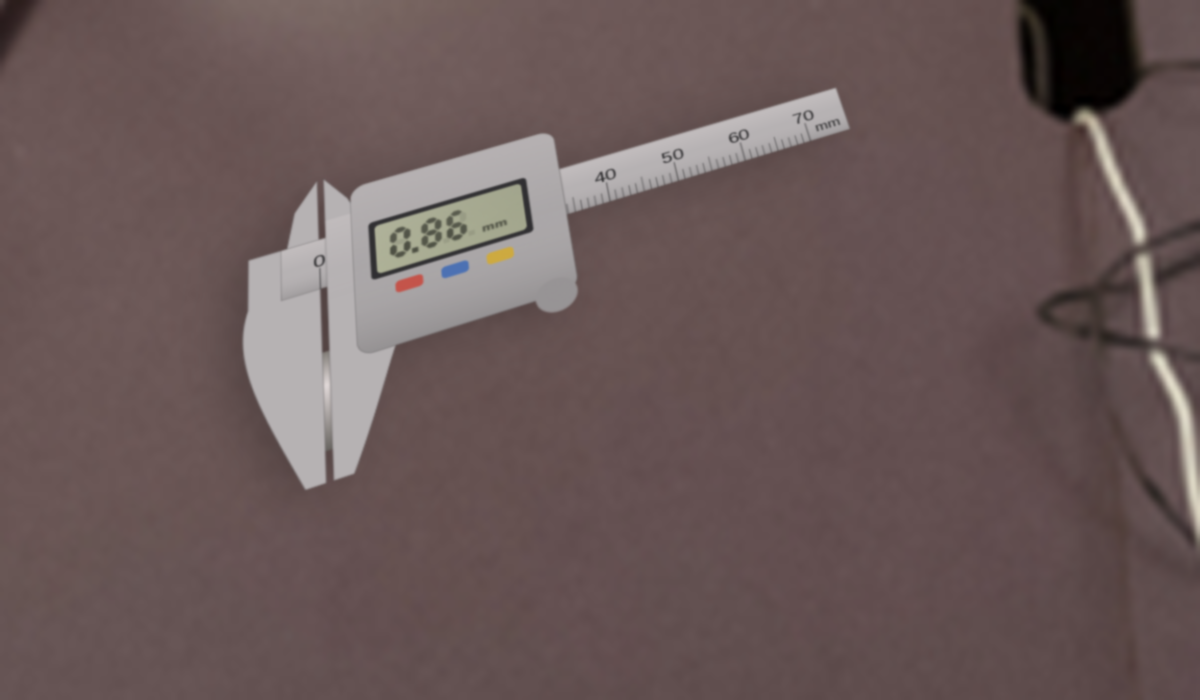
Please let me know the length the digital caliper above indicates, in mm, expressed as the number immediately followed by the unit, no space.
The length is 0.86mm
